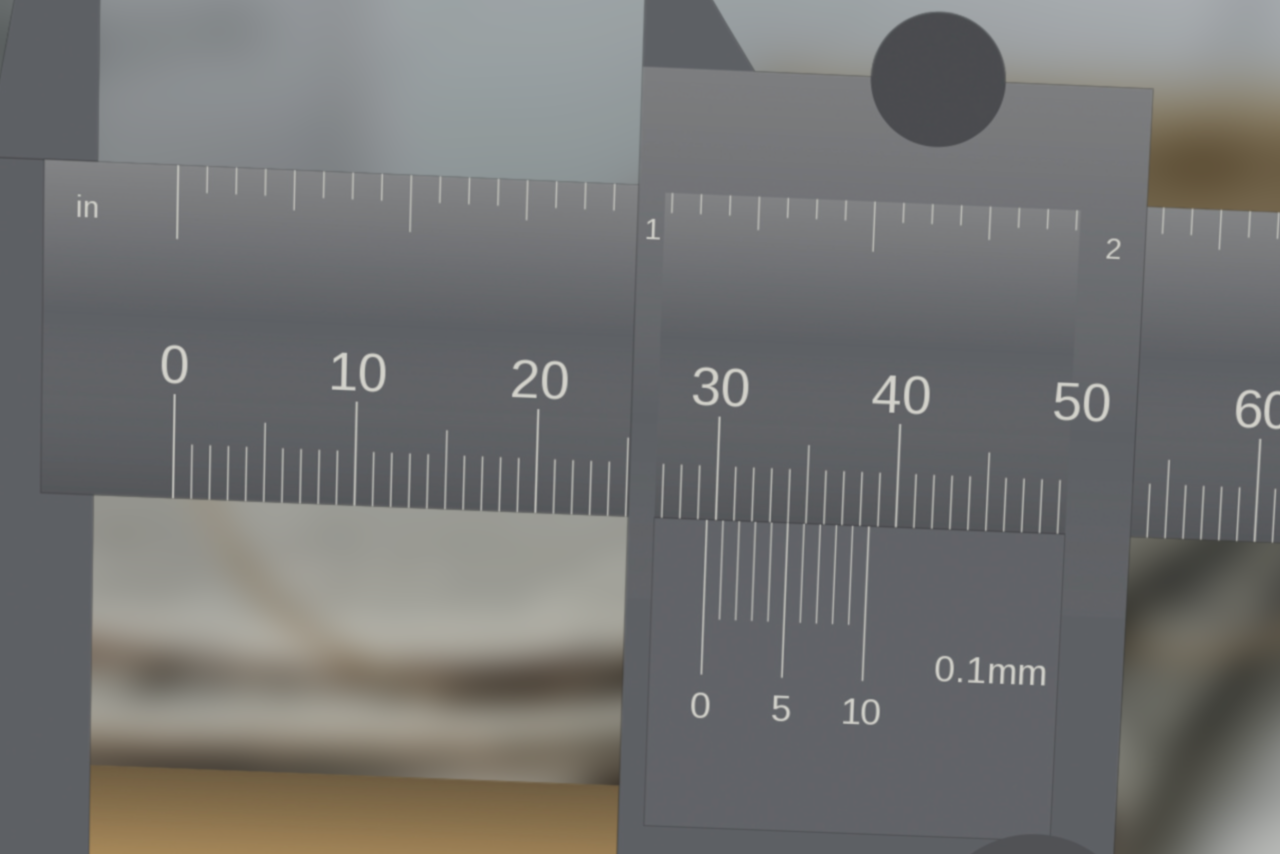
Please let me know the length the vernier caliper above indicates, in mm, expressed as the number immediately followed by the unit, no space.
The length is 29.5mm
